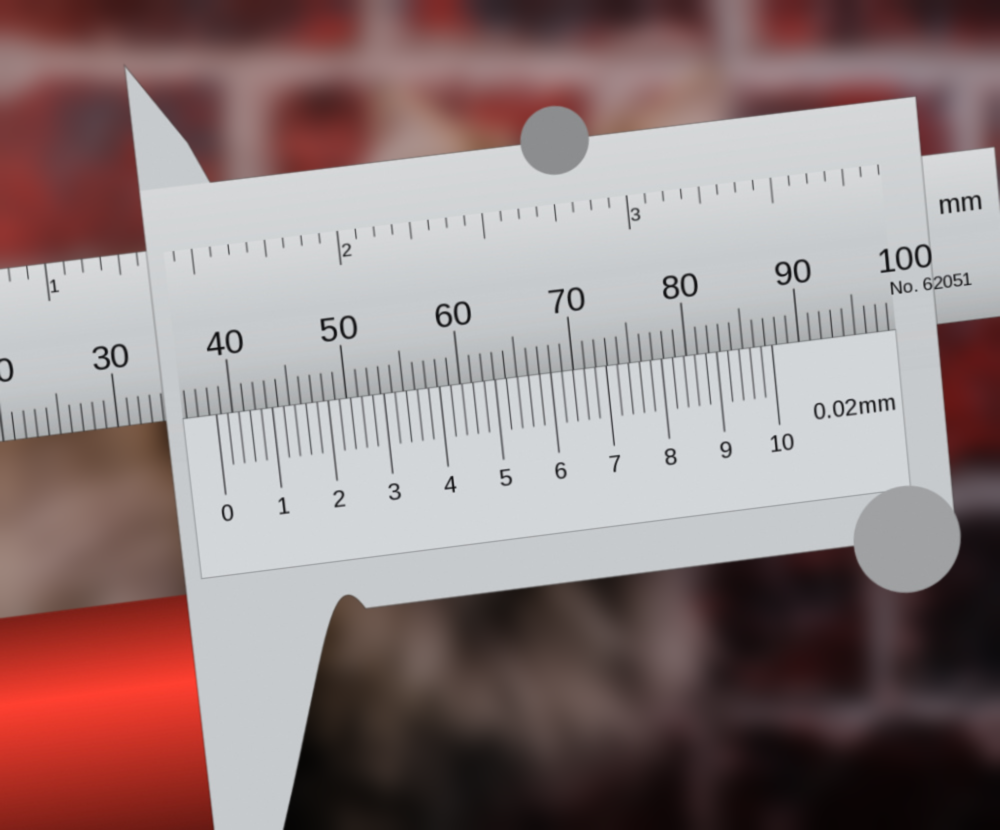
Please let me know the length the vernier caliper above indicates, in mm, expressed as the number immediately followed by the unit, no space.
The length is 38.6mm
